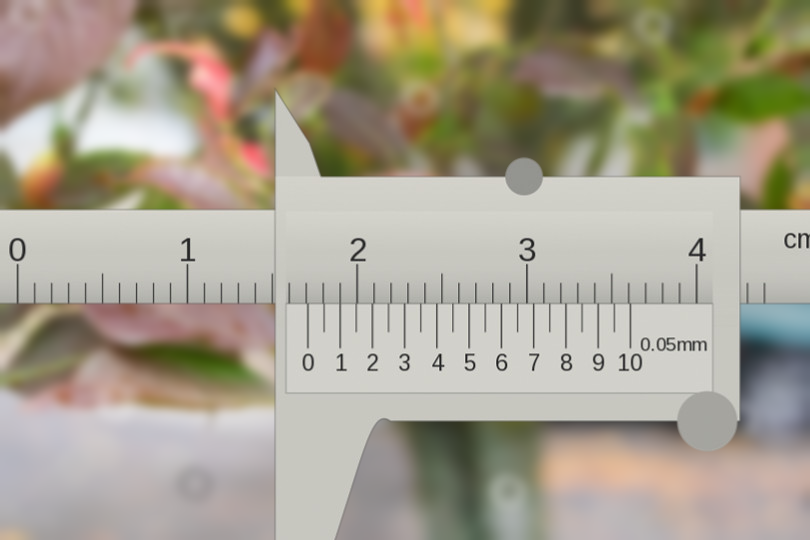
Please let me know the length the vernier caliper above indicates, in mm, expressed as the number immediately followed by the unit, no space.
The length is 17.1mm
